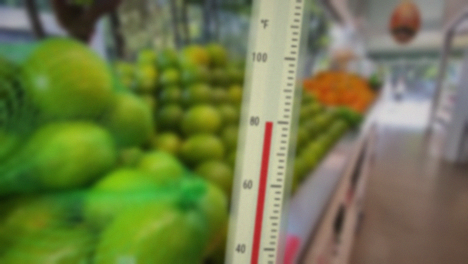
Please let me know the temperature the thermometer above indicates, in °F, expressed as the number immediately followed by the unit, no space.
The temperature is 80°F
